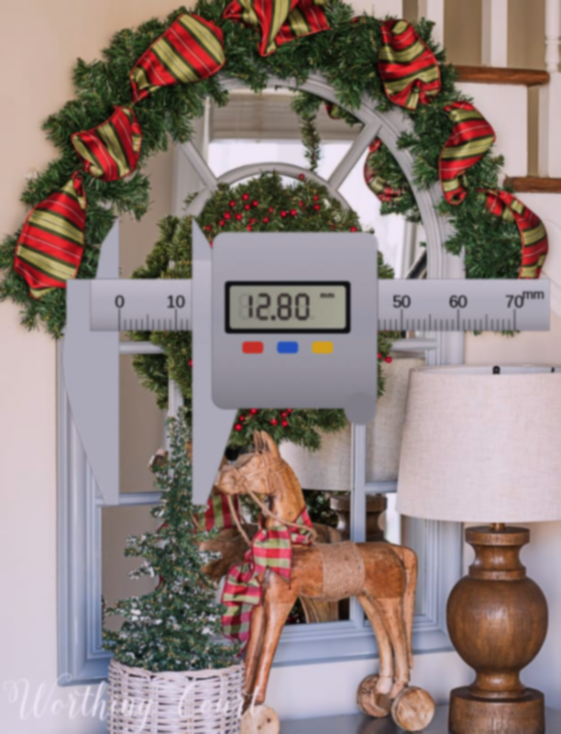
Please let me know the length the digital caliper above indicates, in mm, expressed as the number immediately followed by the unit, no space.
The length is 12.80mm
